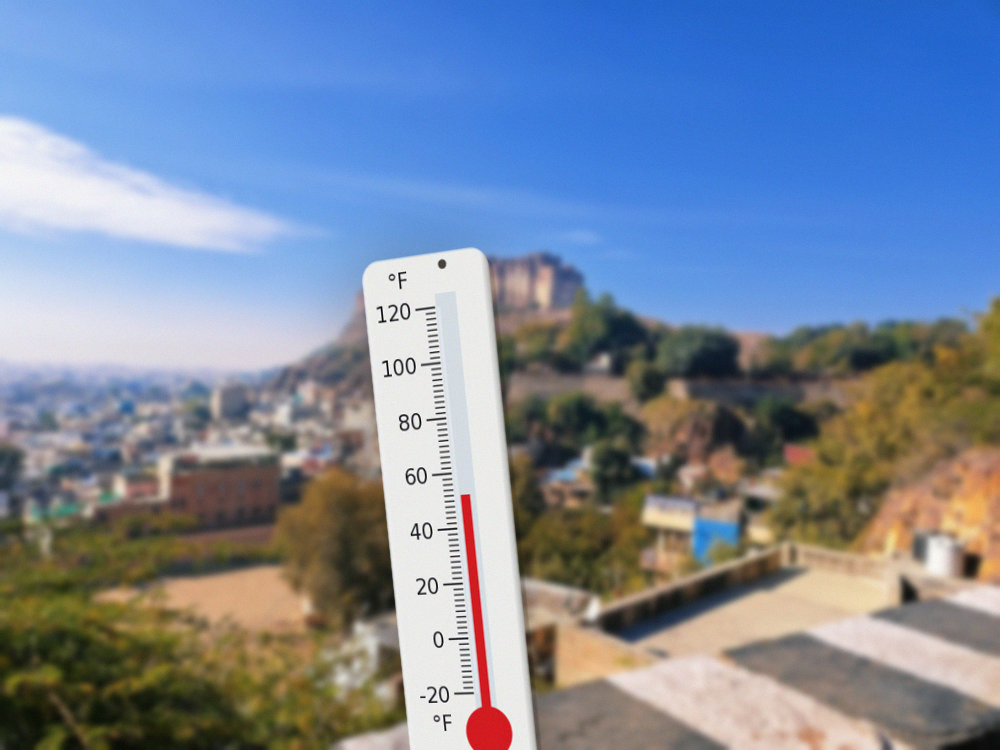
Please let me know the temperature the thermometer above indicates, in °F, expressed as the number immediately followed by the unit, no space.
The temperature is 52°F
